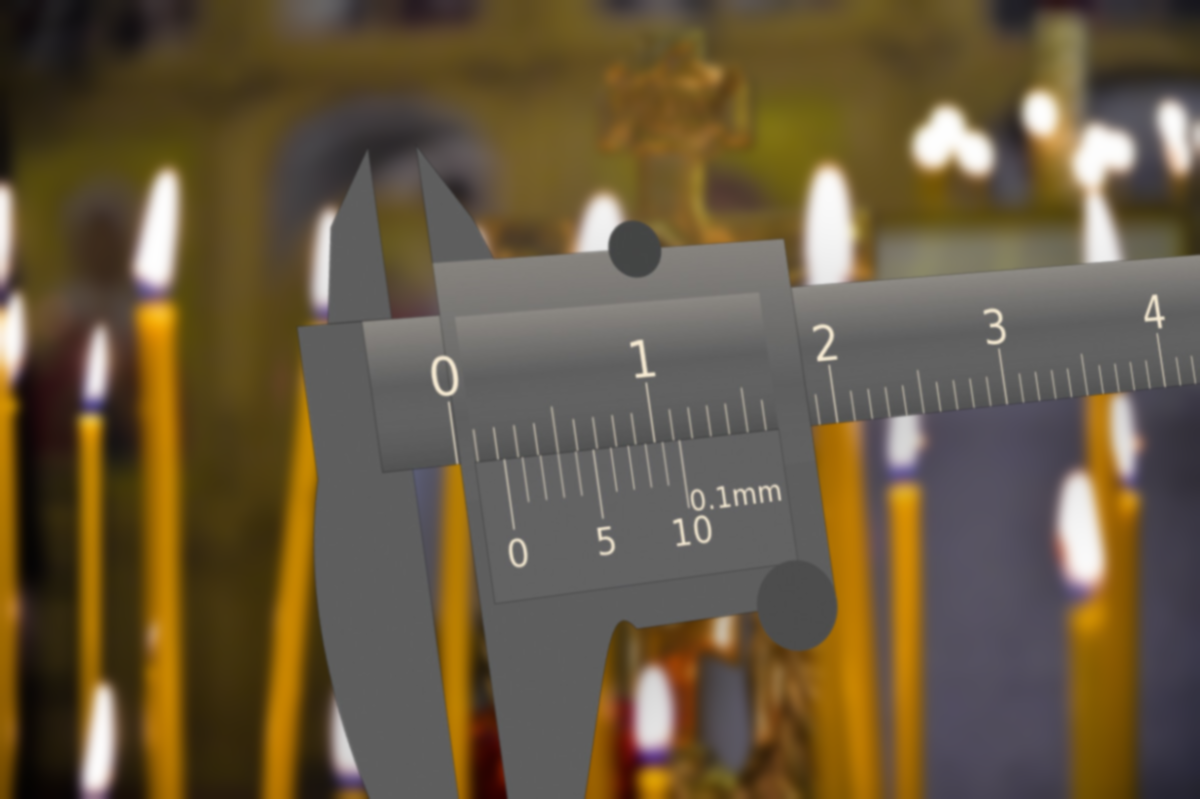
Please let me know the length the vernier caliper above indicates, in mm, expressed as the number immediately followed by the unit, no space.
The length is 2.3mm
